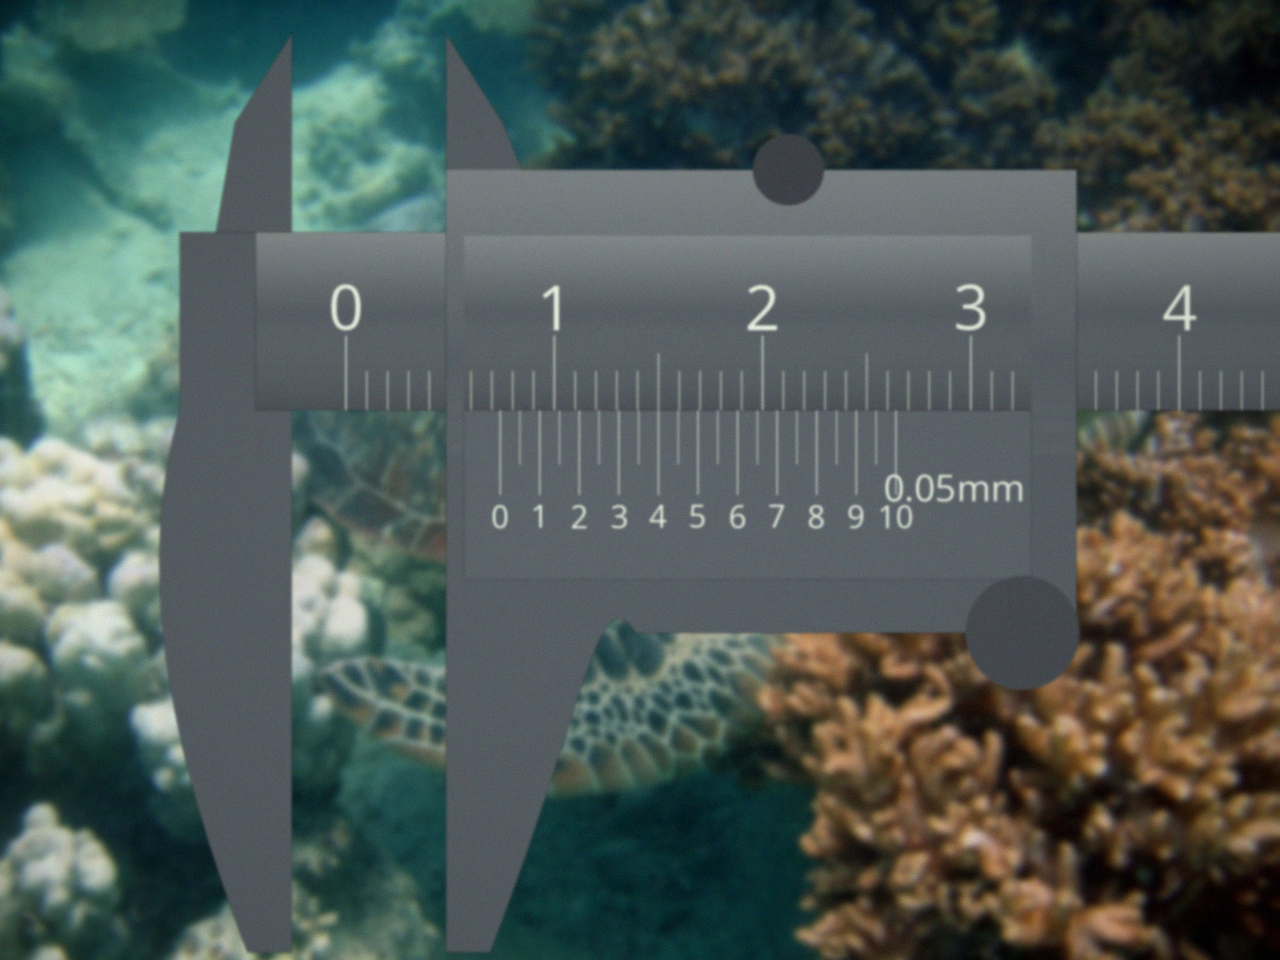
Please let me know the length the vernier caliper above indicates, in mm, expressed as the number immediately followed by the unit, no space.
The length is 7.4mm
